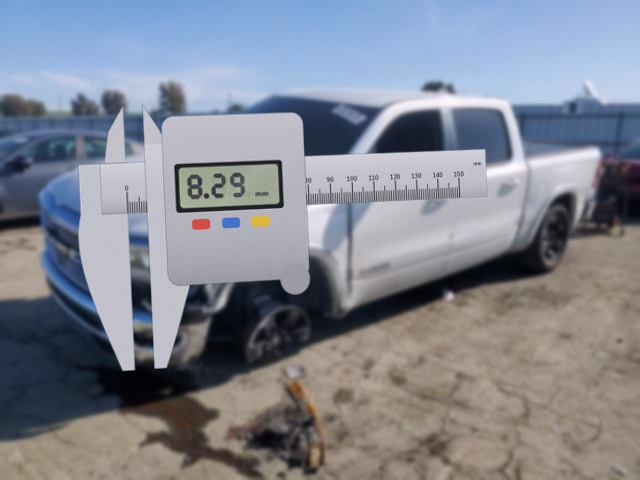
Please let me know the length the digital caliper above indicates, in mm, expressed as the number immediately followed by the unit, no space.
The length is 8.29mm
